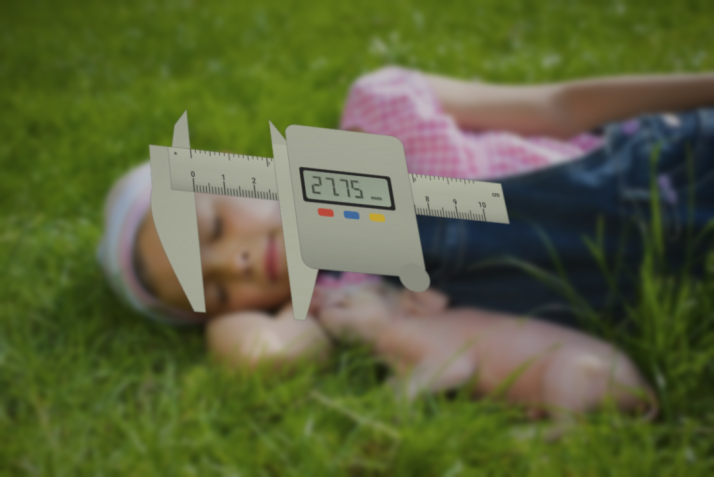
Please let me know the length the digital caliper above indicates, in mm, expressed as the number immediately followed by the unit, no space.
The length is 27.75mm
